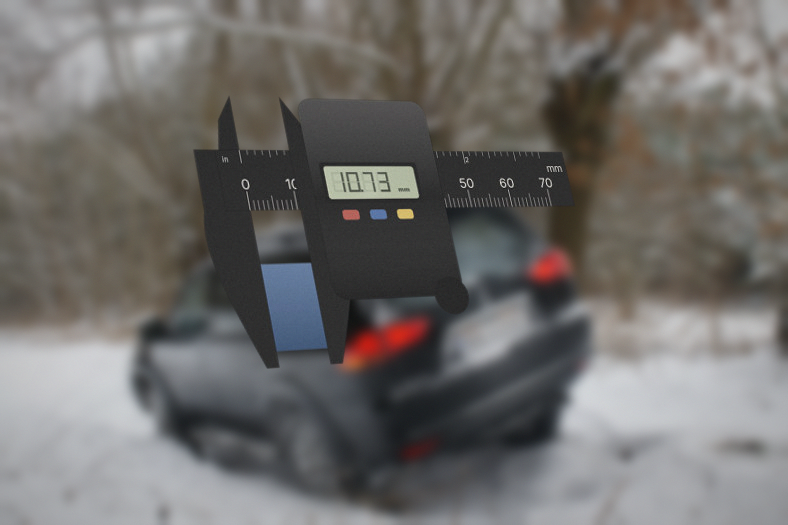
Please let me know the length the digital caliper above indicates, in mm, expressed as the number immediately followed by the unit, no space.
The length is 10.73mm
